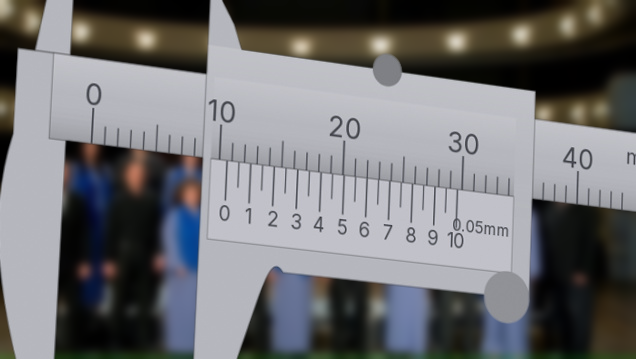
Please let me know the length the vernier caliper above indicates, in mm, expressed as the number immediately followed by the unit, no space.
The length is 10.6mm
